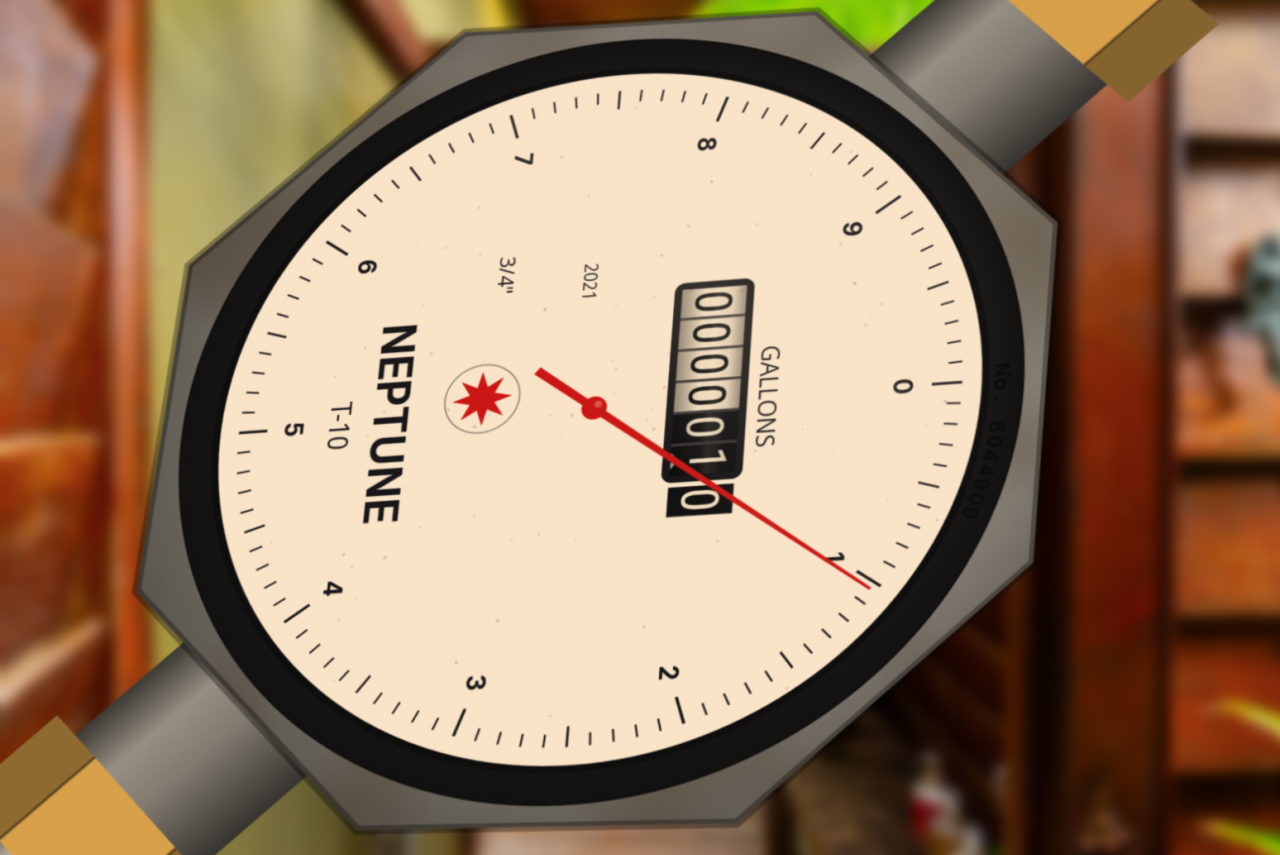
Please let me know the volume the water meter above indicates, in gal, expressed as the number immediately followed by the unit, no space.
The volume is 11.0gal
